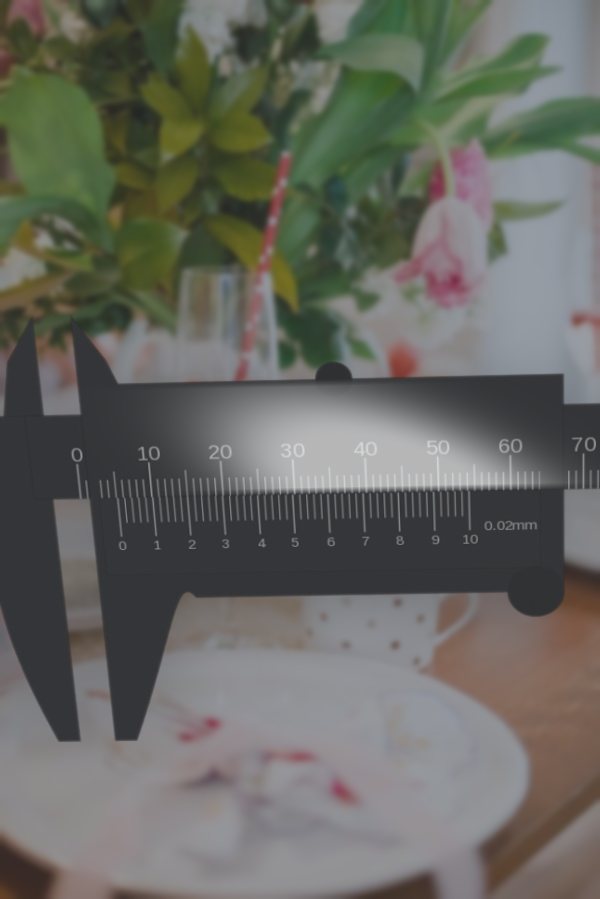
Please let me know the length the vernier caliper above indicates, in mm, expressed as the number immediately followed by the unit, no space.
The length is 5.2mm
